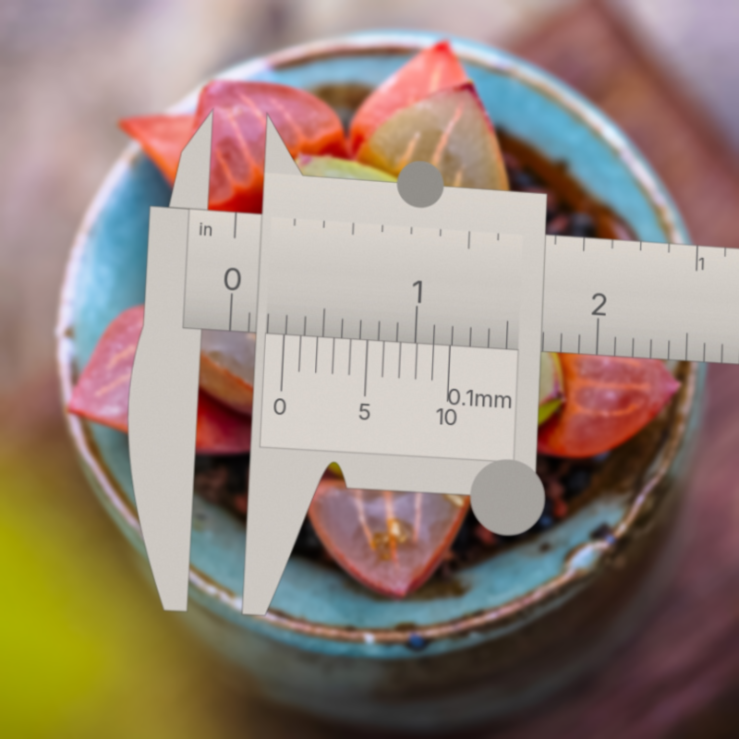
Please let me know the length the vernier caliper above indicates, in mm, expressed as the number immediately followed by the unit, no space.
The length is 2.9mm
